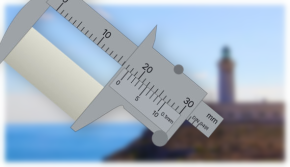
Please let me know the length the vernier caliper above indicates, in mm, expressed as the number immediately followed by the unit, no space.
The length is 17.6mm
